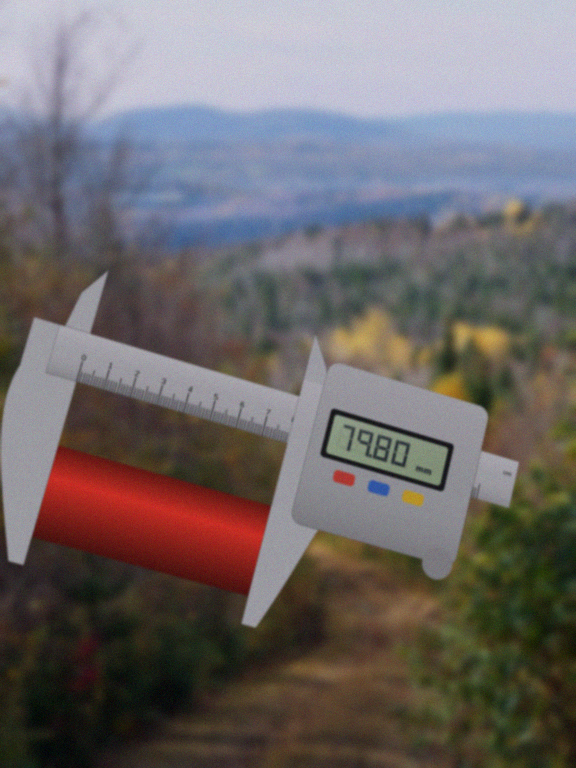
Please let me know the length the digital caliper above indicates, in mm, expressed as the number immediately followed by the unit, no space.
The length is 79.80mm
